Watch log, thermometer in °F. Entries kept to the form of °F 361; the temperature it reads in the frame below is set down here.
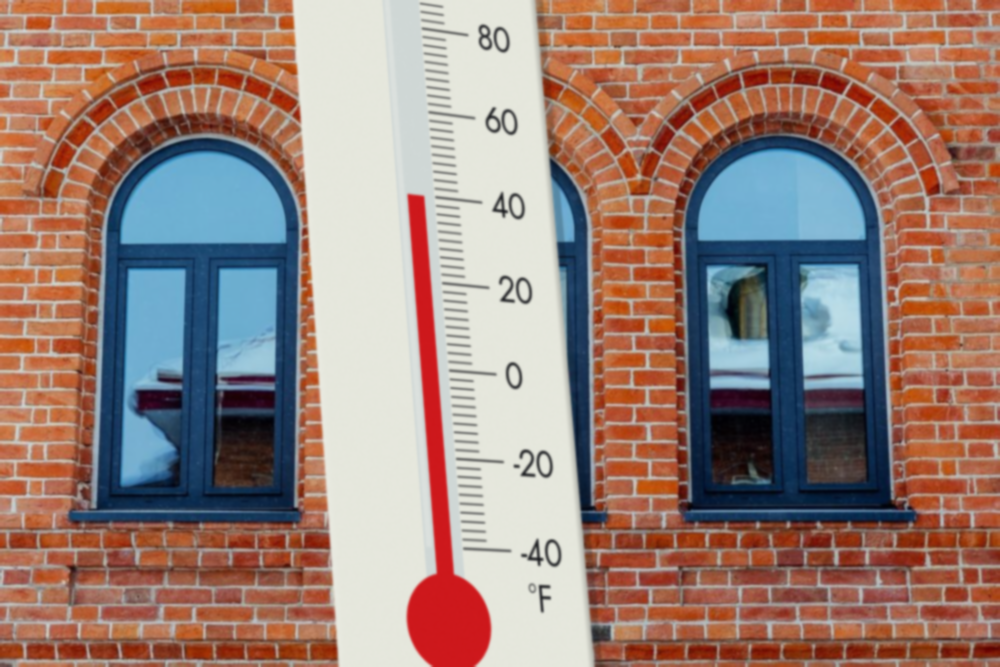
°F 40
